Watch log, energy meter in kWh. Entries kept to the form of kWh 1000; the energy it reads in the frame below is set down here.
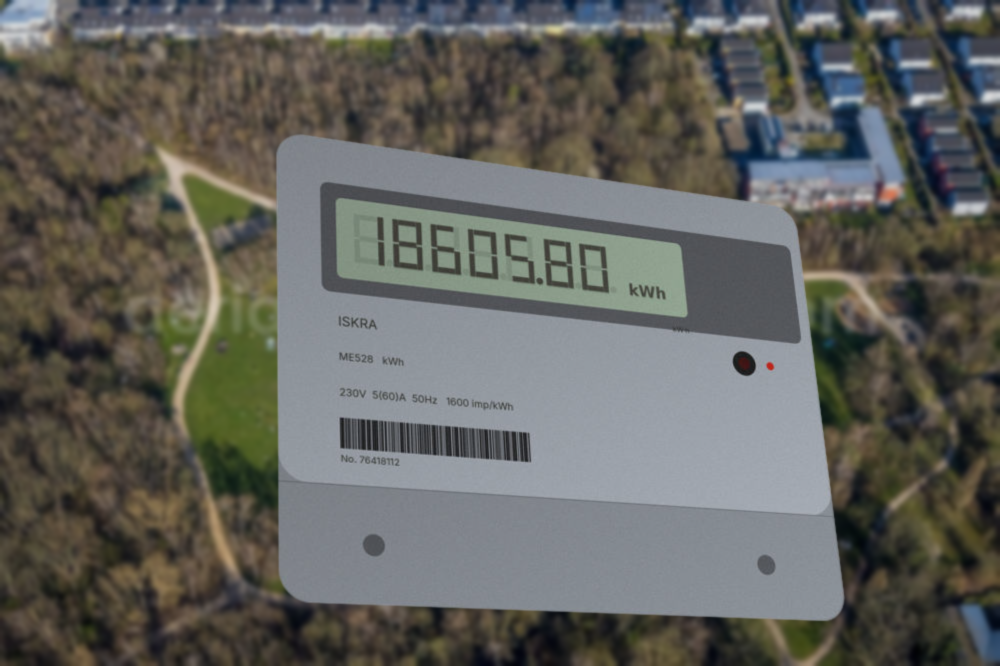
kWh 18605.80
